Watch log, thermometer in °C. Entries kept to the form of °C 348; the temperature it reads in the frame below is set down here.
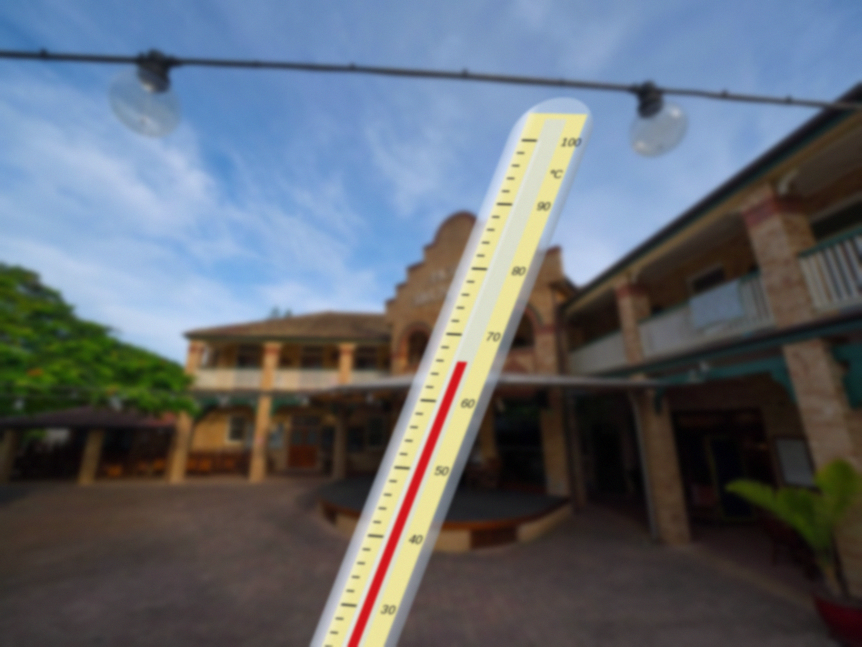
°C 66
